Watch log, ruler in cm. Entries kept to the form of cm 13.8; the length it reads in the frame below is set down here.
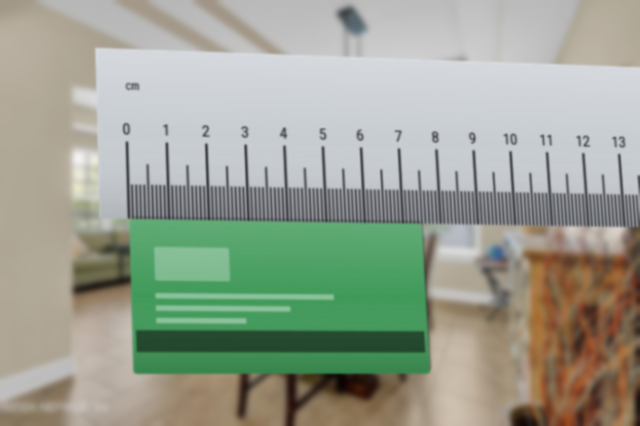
cm 7.5
